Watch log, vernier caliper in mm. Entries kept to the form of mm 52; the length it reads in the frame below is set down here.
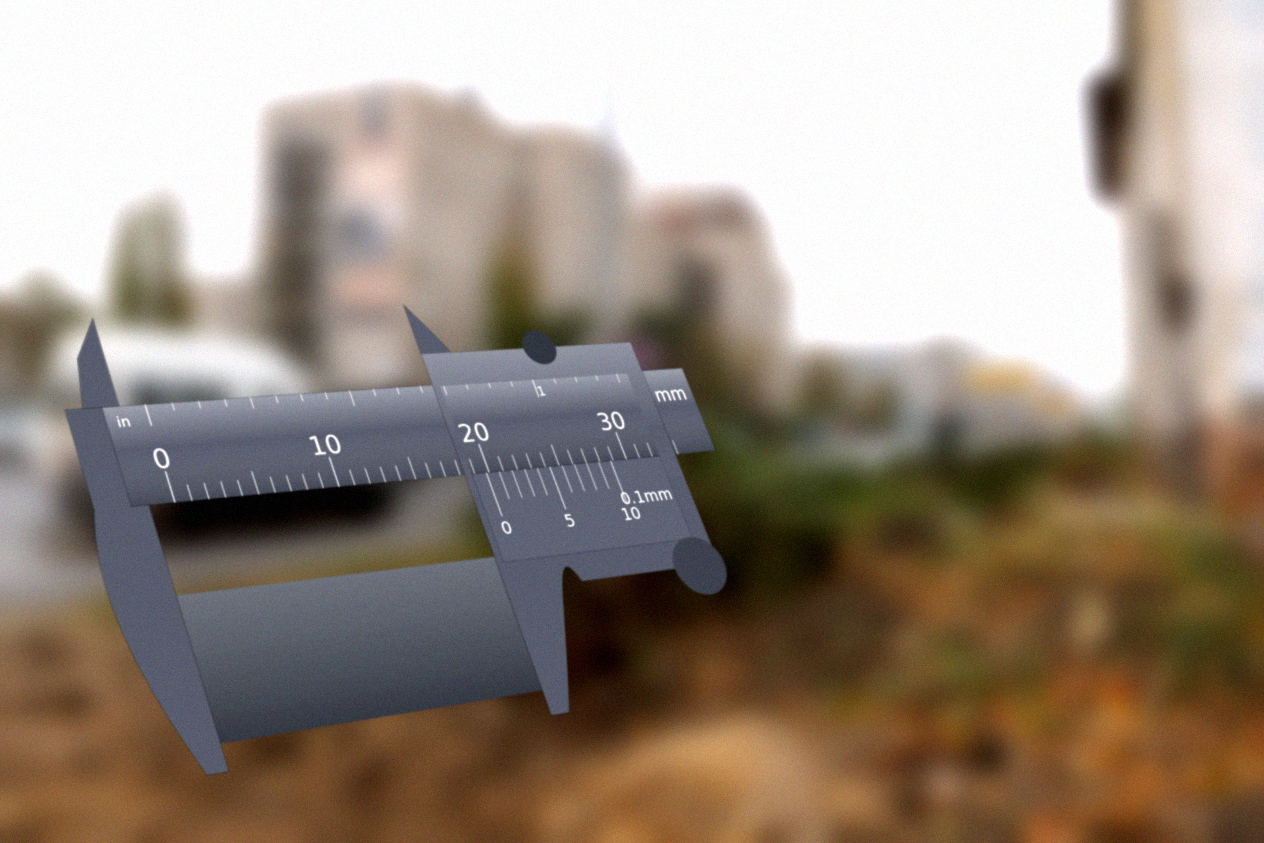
mm 19.8
